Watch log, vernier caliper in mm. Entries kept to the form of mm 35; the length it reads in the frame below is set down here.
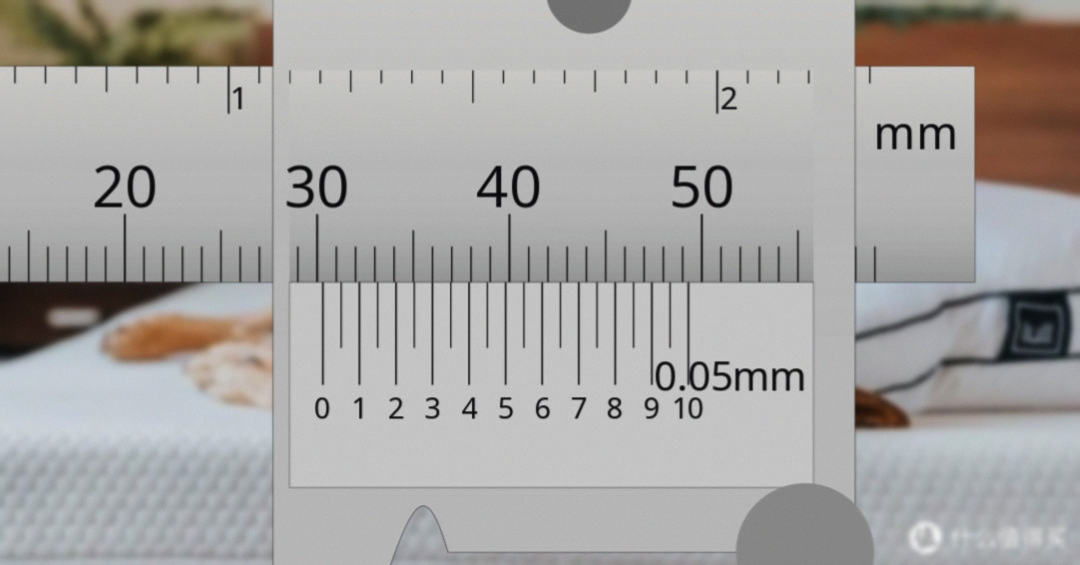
mm 30.3
